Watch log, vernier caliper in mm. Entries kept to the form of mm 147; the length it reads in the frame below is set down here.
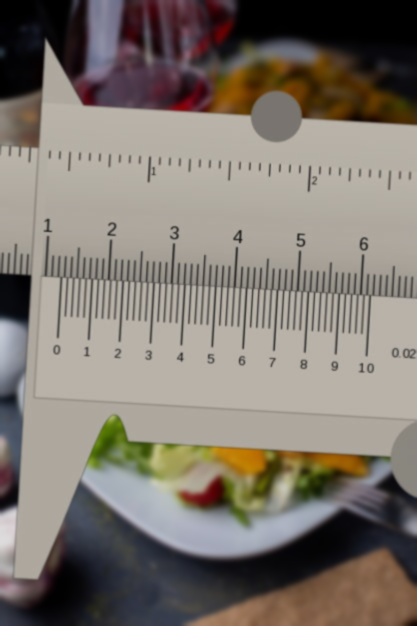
mm 12.5
